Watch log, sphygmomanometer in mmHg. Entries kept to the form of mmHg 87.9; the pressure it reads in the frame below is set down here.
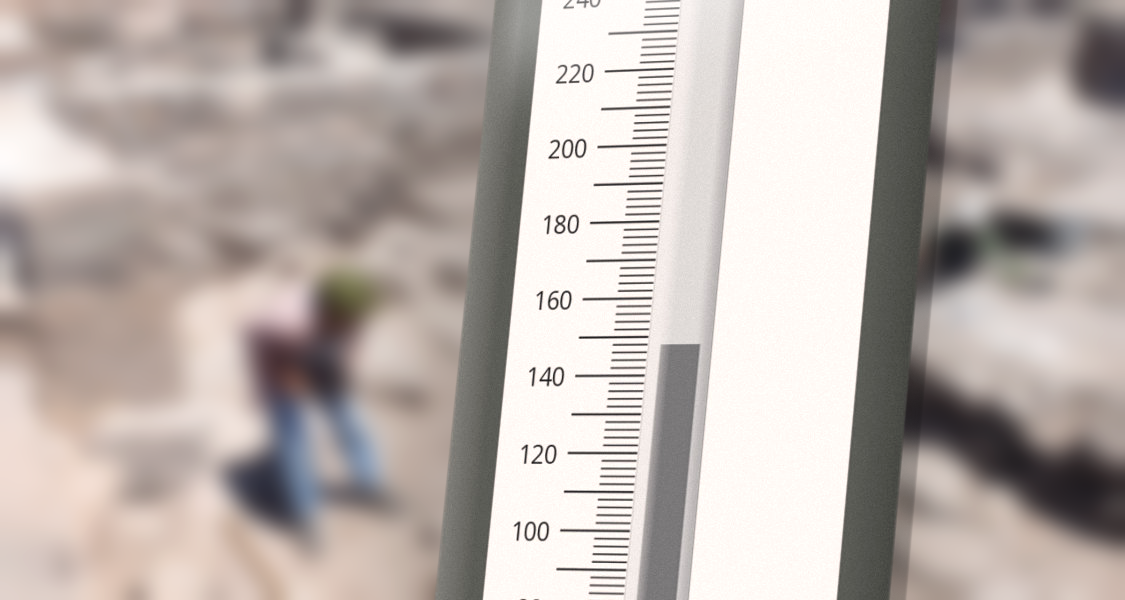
mmHg 148
